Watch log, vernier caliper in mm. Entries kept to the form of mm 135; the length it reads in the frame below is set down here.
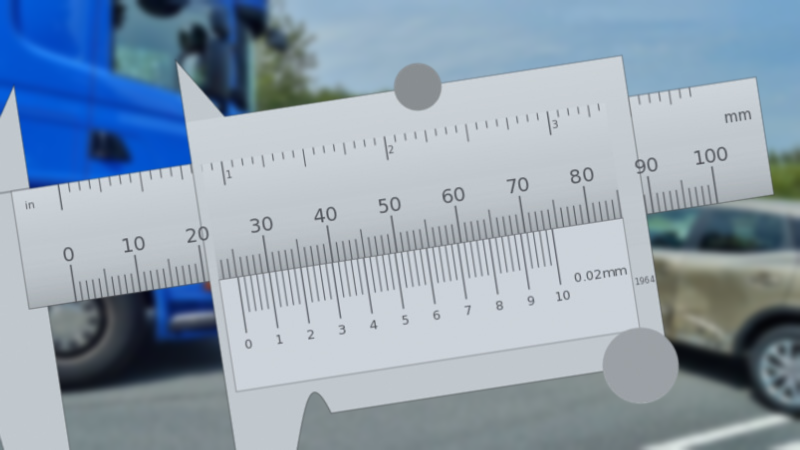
mm 25.2
